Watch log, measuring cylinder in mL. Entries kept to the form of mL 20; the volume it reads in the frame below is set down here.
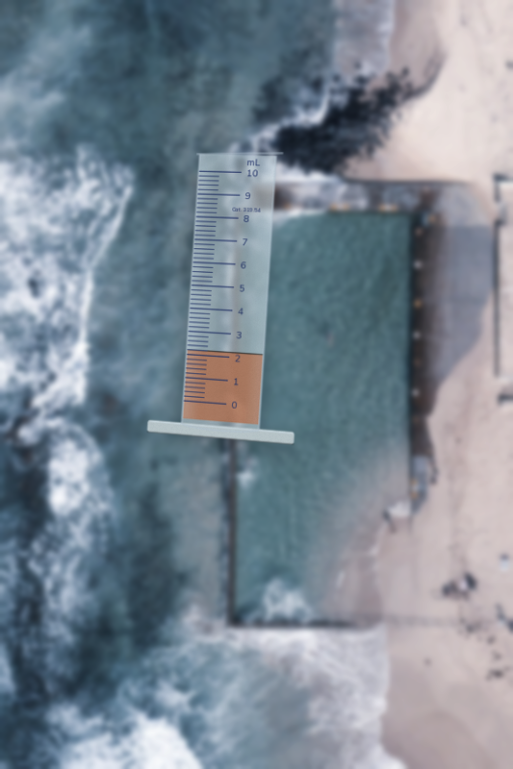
mL 2.2
